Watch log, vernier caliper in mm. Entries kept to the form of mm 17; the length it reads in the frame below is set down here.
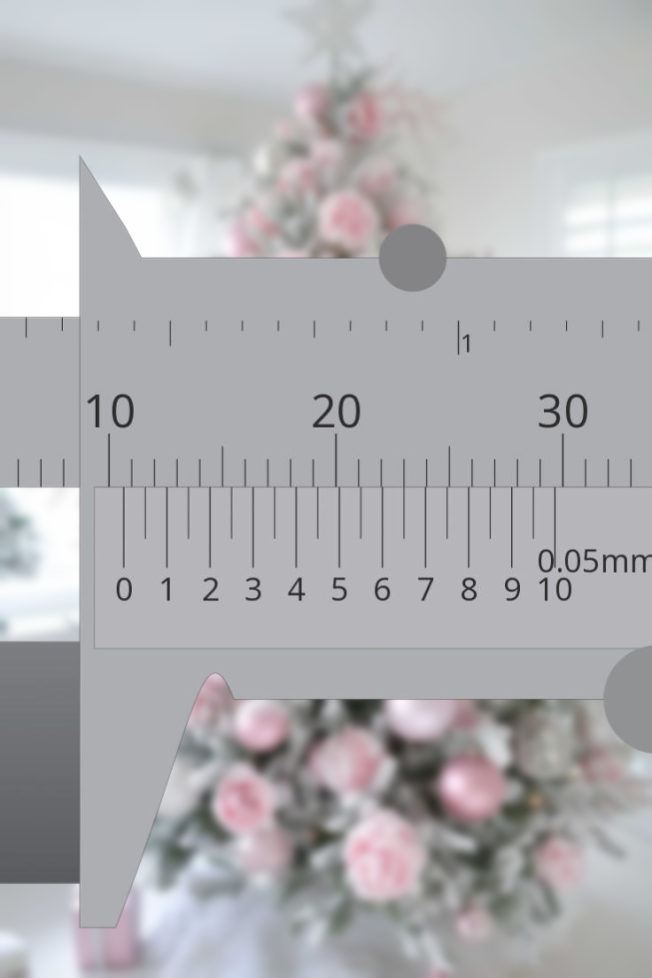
mm 10.65
